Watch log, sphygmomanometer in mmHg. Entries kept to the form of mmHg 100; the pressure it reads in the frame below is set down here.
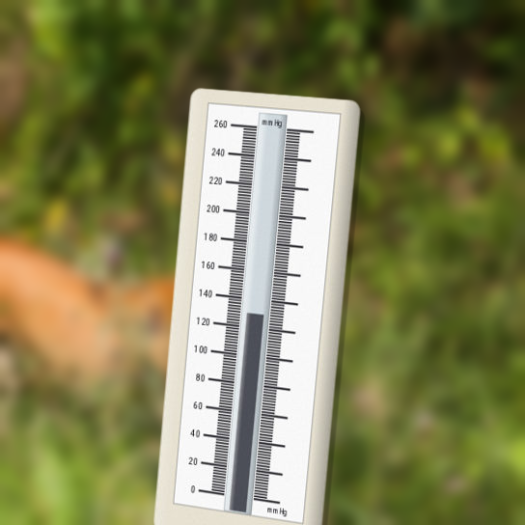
mmHg 130
